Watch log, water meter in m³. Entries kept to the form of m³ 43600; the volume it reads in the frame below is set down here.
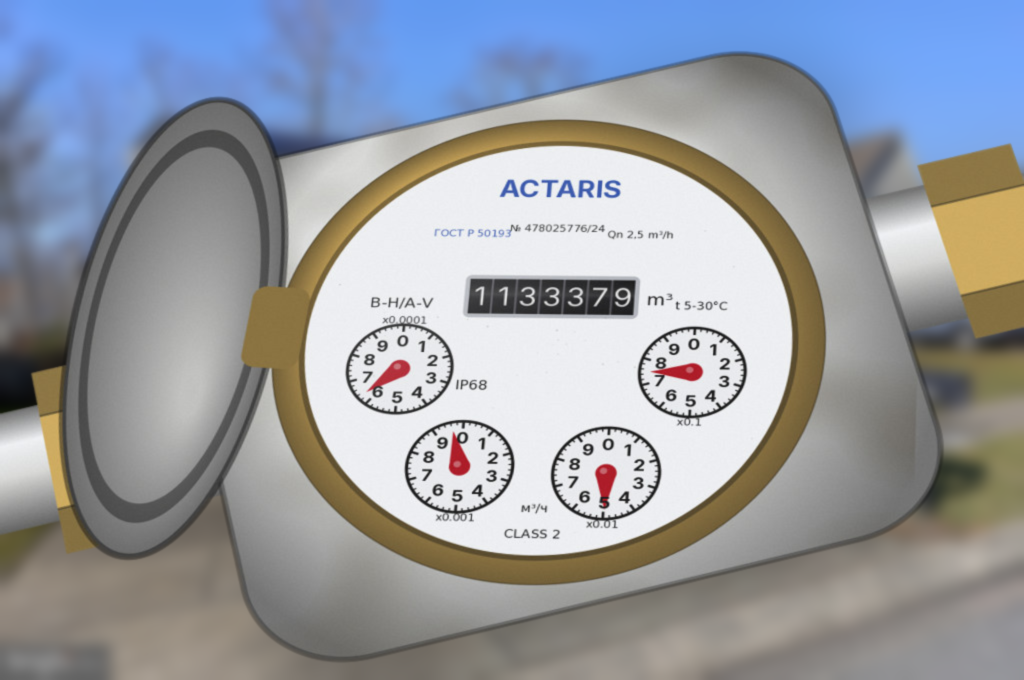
m³ 1133379.7496
